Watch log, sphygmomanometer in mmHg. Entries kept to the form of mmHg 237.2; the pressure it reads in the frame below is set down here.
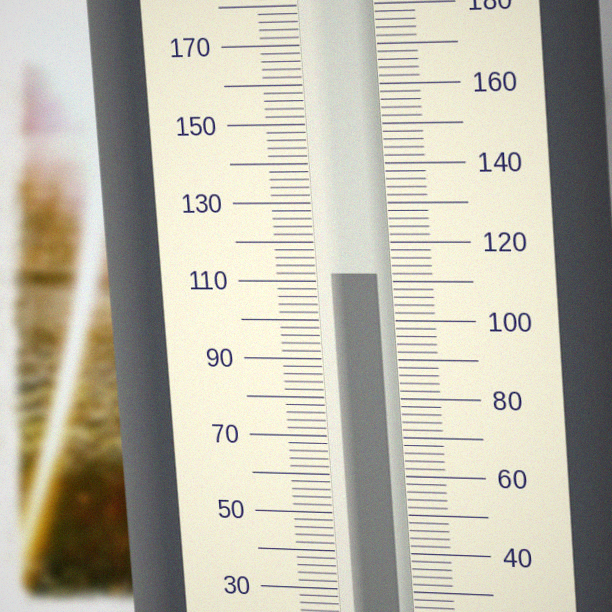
mmHg 112
